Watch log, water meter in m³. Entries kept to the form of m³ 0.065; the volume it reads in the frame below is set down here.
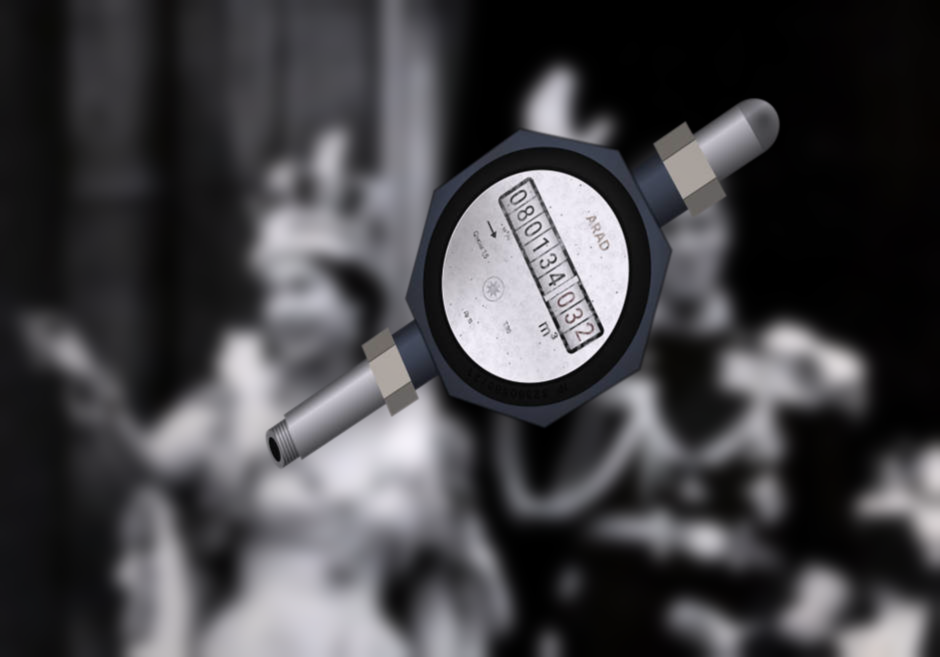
m³ 80134.032
